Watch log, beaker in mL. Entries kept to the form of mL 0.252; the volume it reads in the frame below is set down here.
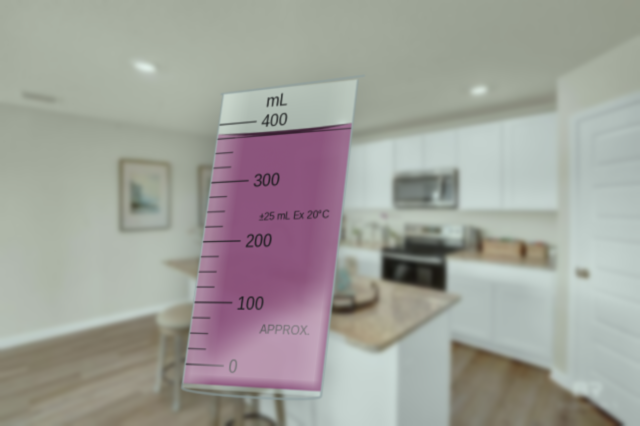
mL 375
